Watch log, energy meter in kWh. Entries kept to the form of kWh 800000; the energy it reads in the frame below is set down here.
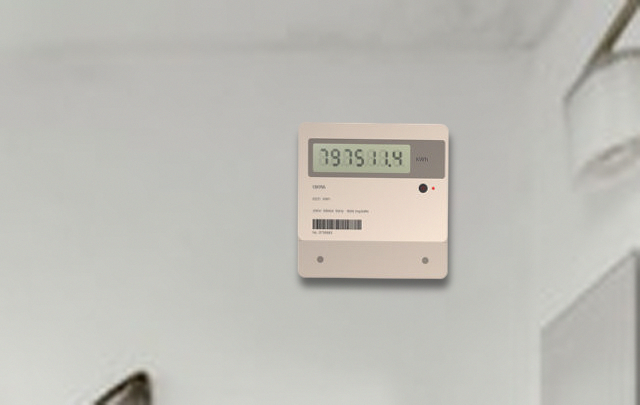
kWh 797511.4
